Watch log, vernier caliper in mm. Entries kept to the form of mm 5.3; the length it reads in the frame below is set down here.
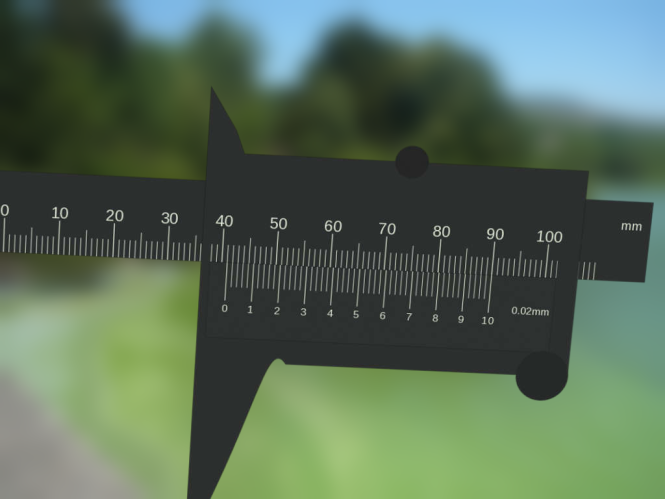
mm 41.0
